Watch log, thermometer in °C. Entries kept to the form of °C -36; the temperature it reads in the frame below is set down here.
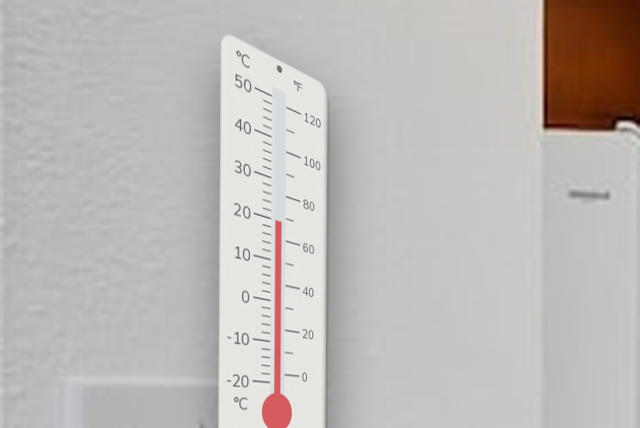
°C 20
